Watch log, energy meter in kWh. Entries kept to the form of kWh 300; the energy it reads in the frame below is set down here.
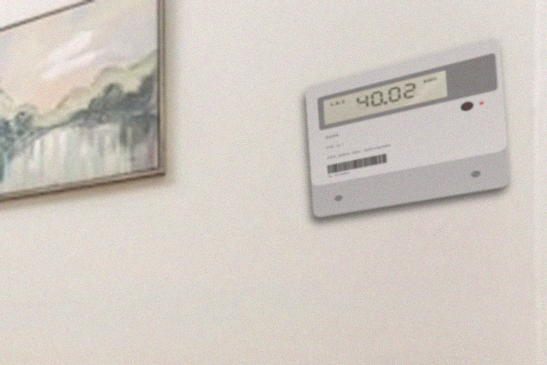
kWh 40.02
